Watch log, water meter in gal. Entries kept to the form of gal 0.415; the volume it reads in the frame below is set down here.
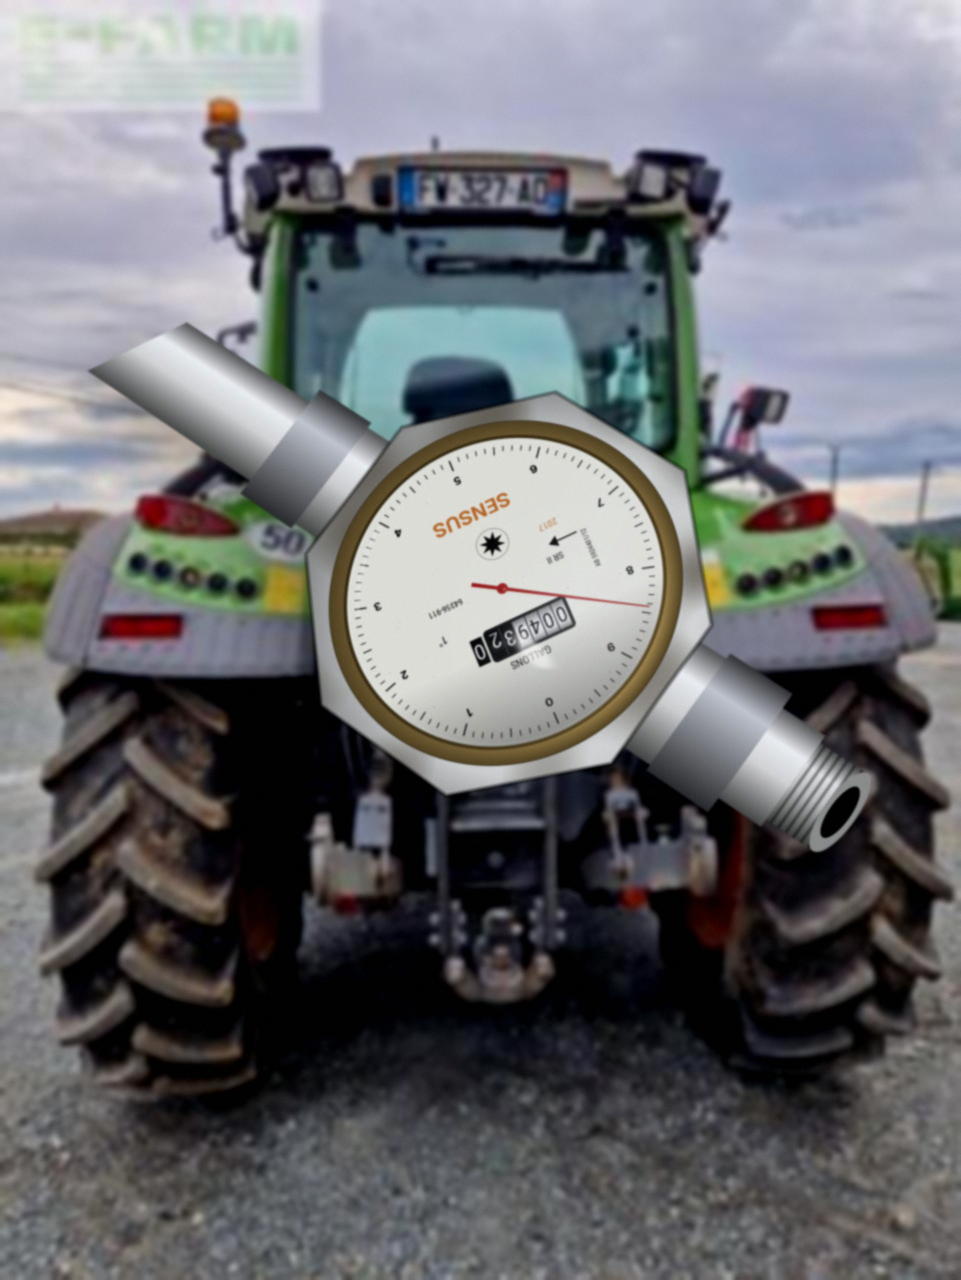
gal 49318.4
